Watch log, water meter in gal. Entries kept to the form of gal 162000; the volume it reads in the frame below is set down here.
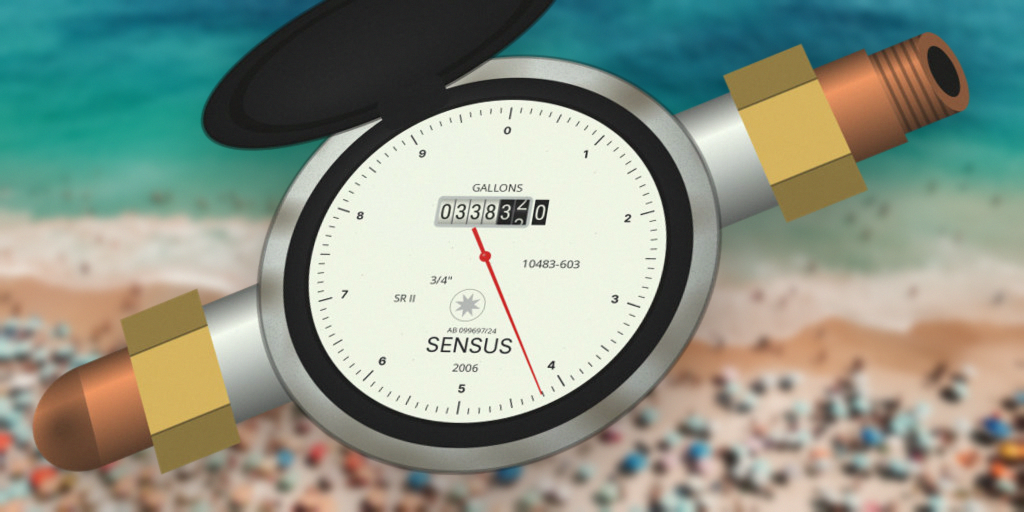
gal 338324.2
